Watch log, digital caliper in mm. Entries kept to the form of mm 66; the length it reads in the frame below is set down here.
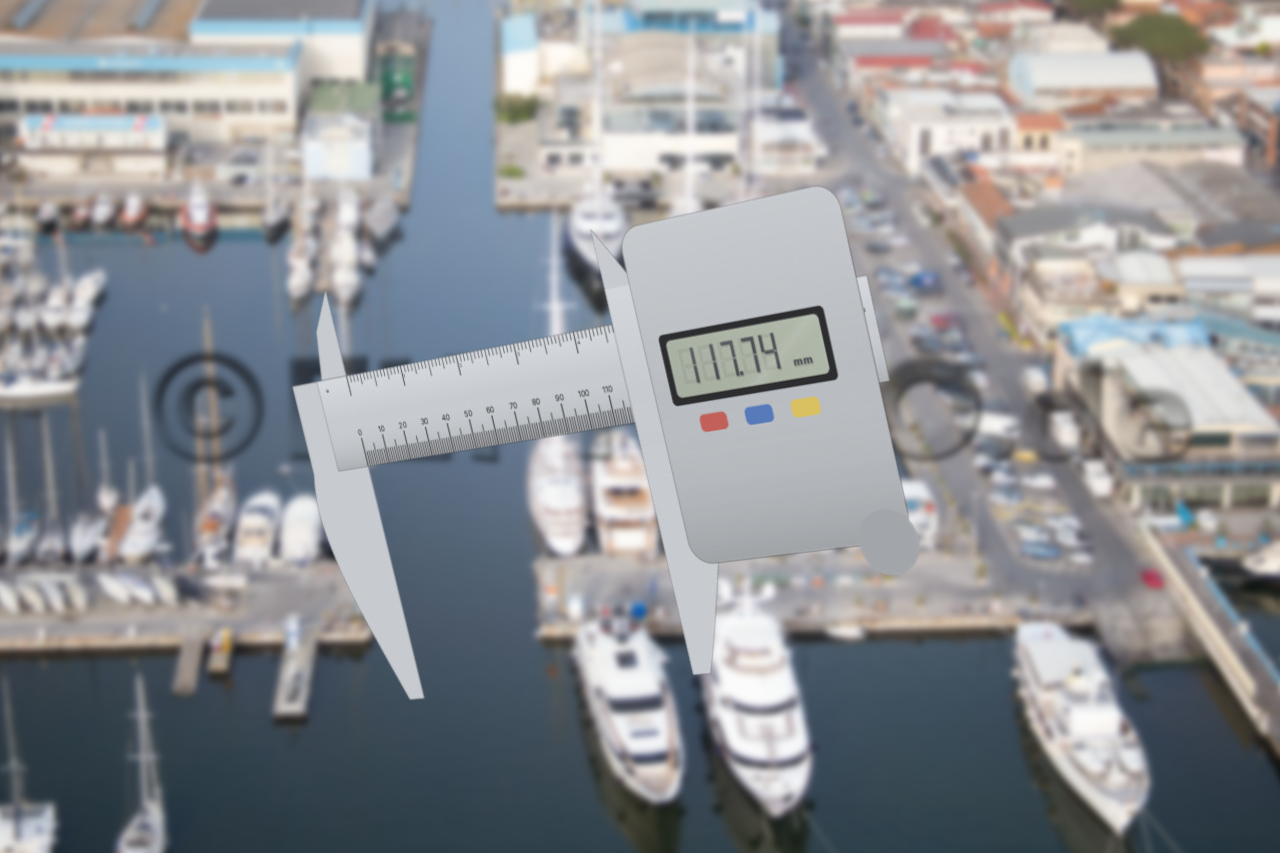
mm 117.74
